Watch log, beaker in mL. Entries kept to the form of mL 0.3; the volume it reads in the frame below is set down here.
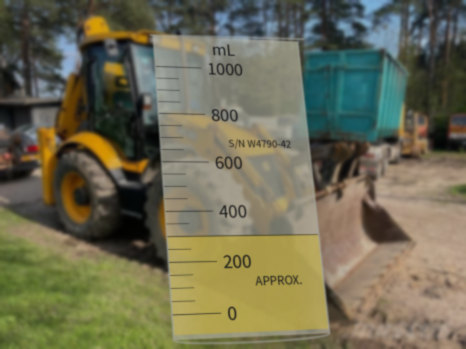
mL 300
